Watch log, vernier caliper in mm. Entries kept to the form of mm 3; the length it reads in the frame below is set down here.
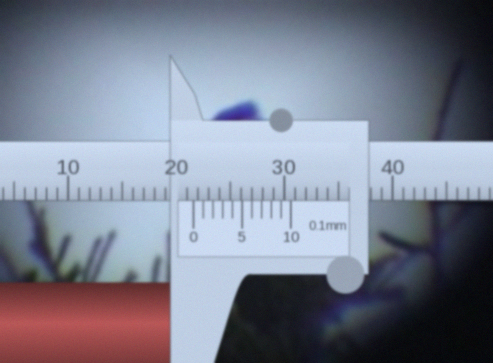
mm 21.6
